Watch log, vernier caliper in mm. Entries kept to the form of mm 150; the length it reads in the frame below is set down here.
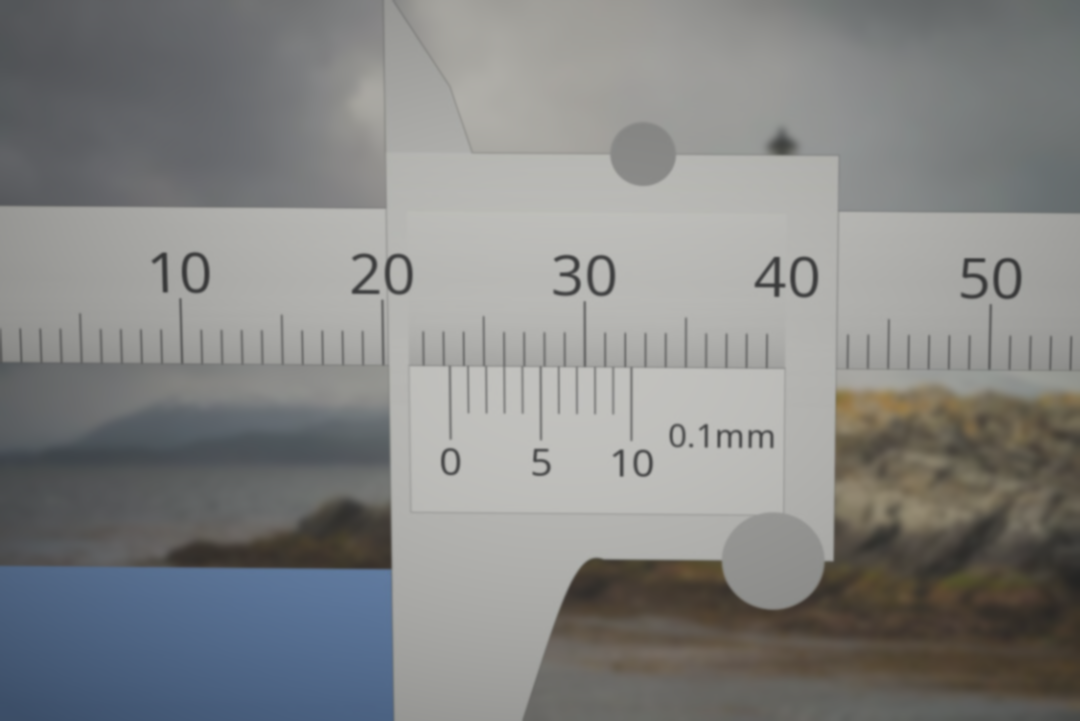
mm 23.3
